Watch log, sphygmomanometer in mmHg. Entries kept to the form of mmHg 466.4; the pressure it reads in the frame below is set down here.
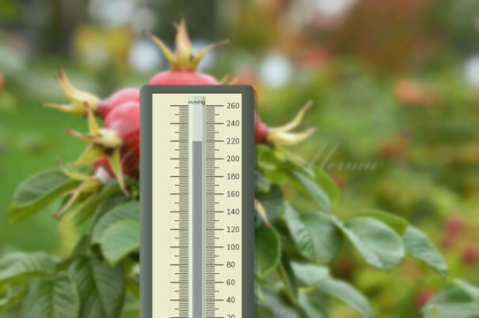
mmHg 220
